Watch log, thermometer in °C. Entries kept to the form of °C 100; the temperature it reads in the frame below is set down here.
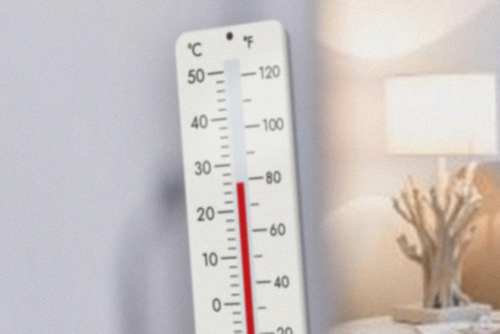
°C 26
